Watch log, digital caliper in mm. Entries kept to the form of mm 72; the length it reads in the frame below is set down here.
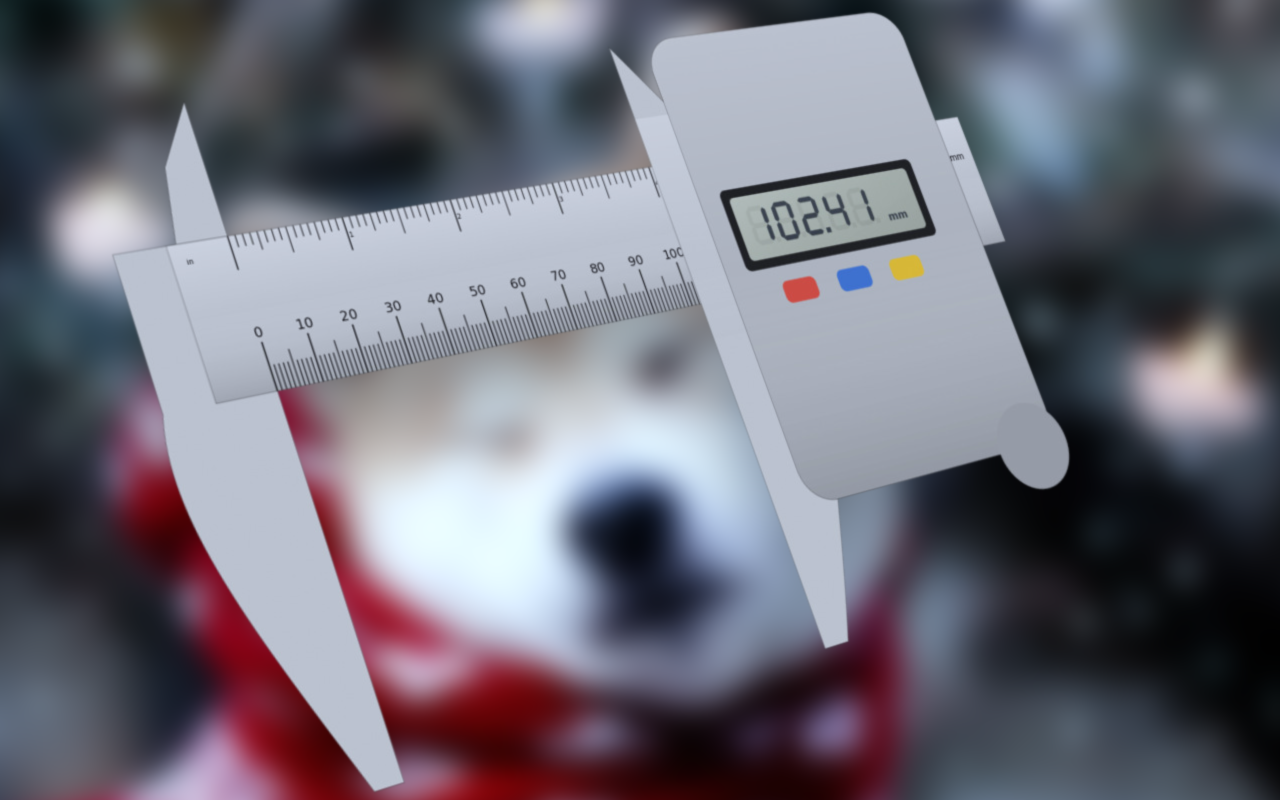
mm 102.41
